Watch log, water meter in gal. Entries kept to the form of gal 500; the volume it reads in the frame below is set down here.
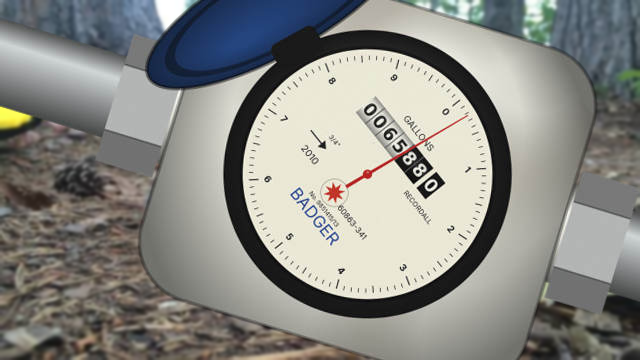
gal 65880.2
